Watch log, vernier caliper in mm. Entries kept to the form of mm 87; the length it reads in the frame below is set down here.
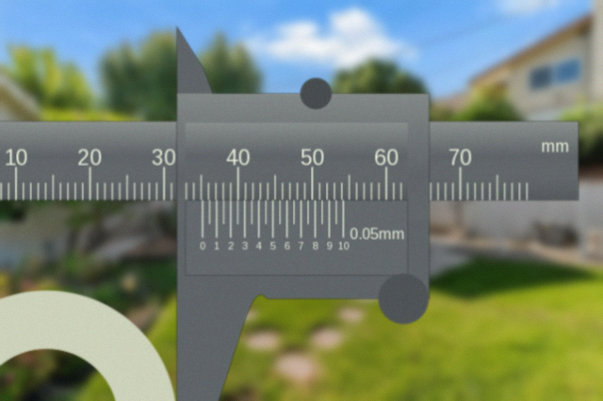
mm 35.2
